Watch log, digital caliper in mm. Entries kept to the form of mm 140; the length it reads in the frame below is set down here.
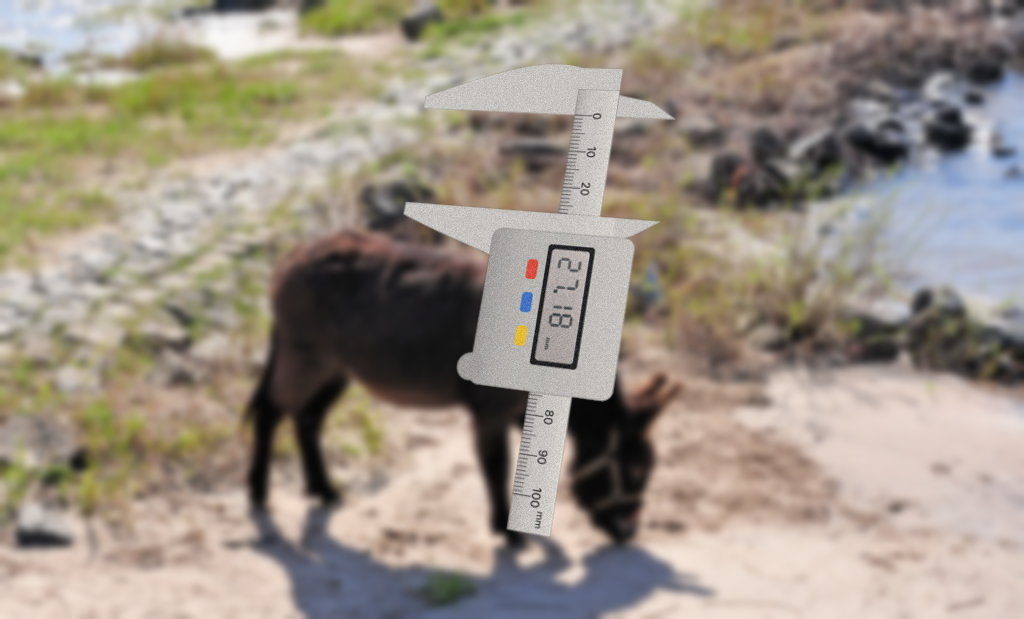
mm 27.18
